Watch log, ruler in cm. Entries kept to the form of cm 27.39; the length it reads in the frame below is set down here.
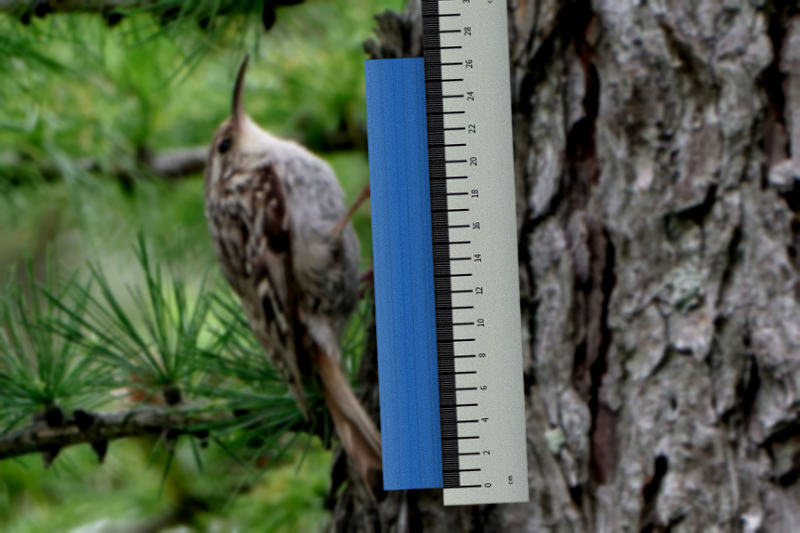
cm 26.5
